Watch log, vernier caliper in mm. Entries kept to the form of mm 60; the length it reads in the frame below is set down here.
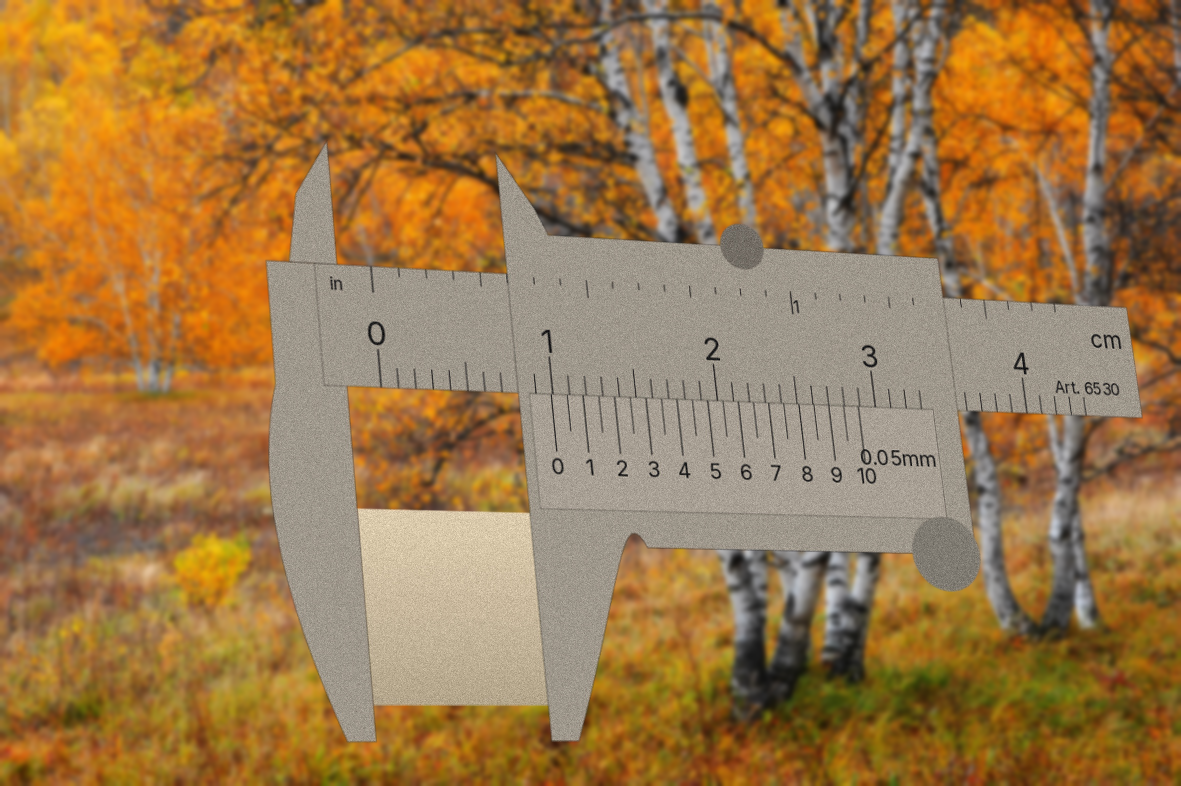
mm 9.9
